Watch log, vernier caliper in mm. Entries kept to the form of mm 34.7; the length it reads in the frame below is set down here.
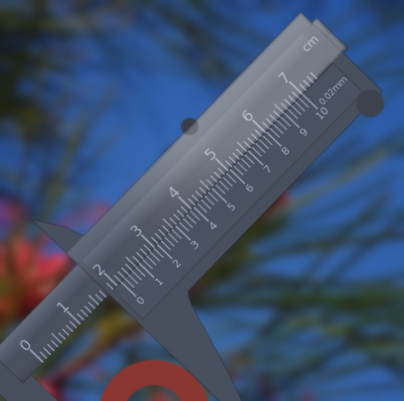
mm 21.0
